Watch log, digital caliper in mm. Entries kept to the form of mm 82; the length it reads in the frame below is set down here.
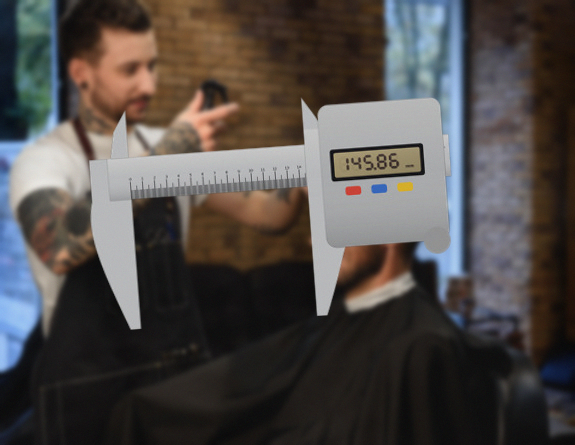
mm 145.86
